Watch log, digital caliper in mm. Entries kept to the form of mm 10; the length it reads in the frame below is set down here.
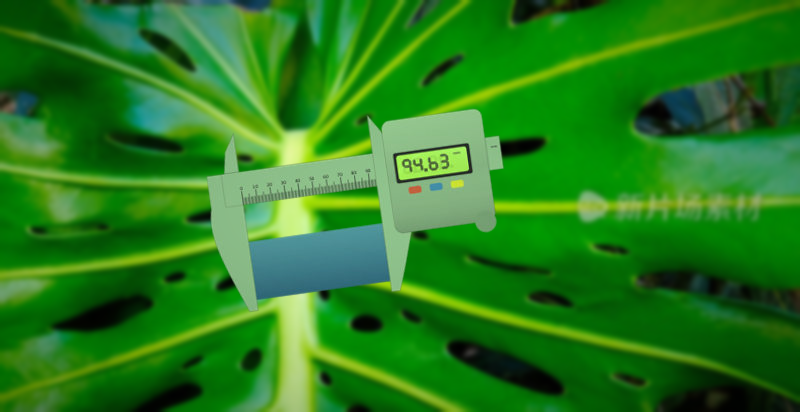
mm 94.63
